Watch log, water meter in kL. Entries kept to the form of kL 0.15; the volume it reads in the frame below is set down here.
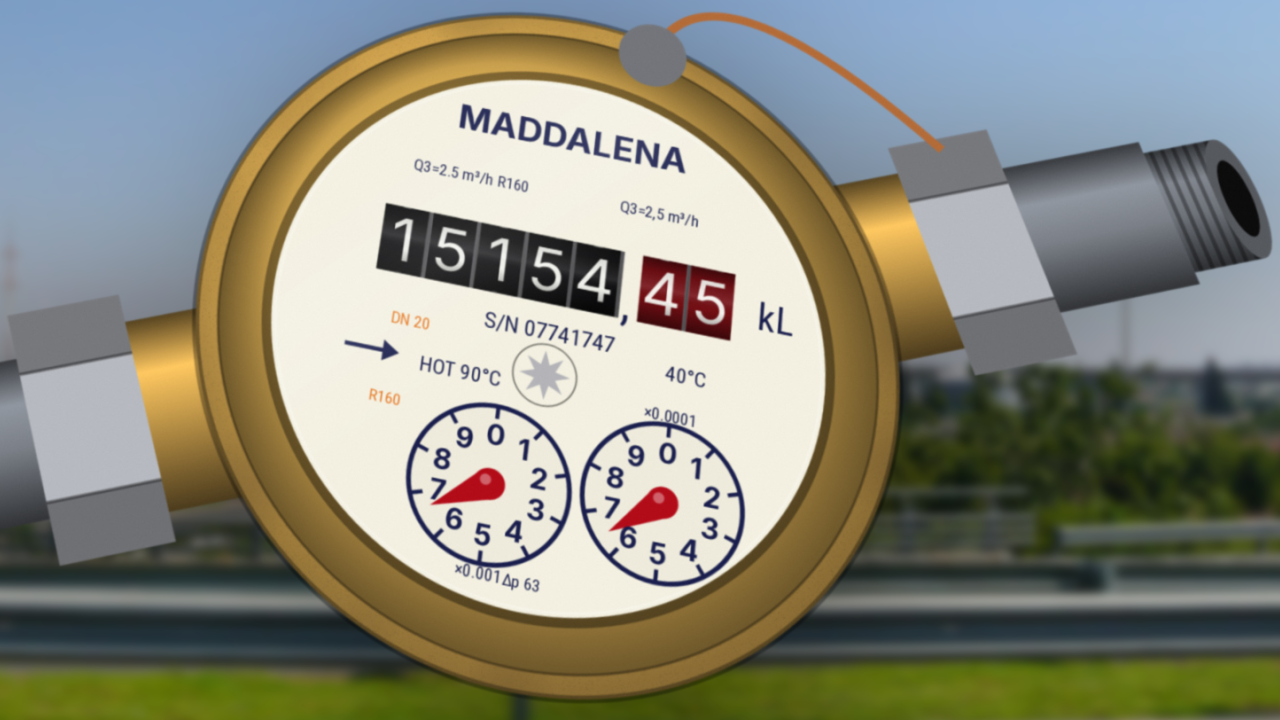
kL 15154.4566
